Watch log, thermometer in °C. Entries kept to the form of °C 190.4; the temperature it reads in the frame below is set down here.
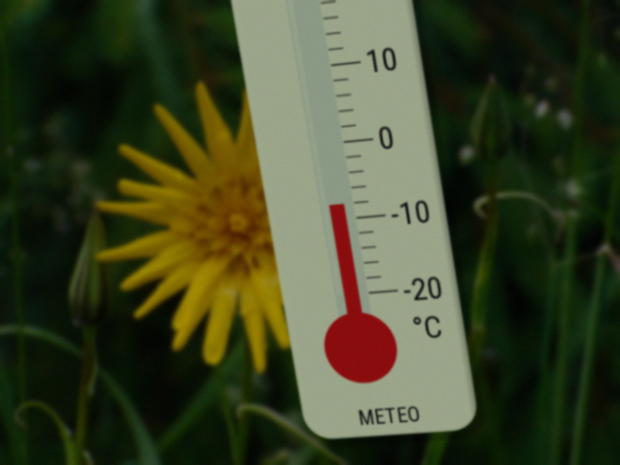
°C -8
